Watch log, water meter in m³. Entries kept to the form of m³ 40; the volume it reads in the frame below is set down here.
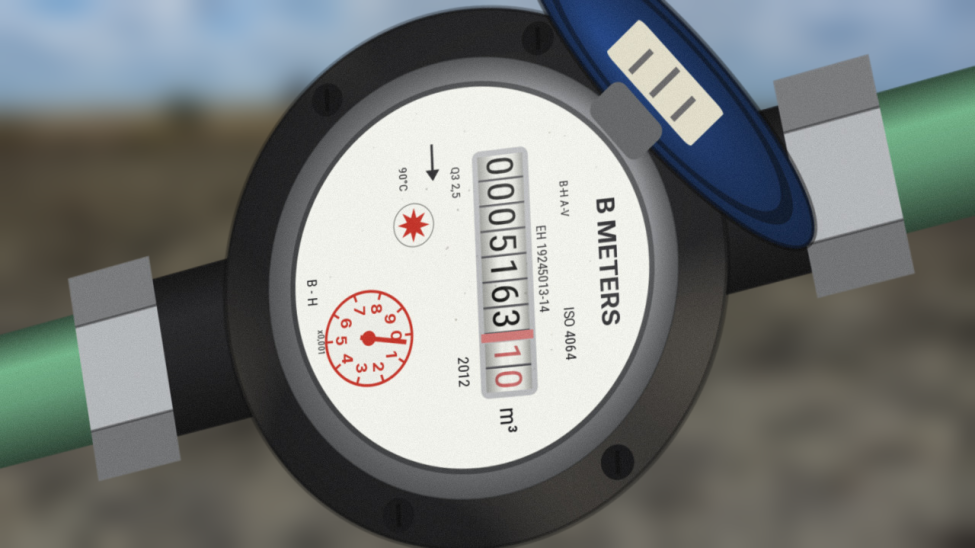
m³ 5163.100
